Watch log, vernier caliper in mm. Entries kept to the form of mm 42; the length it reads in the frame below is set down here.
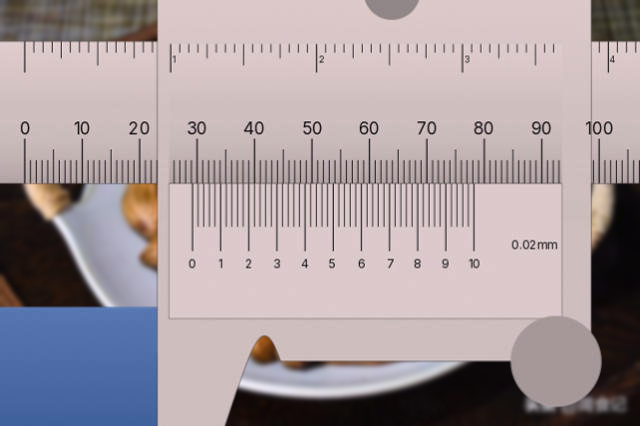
mm 29.2
